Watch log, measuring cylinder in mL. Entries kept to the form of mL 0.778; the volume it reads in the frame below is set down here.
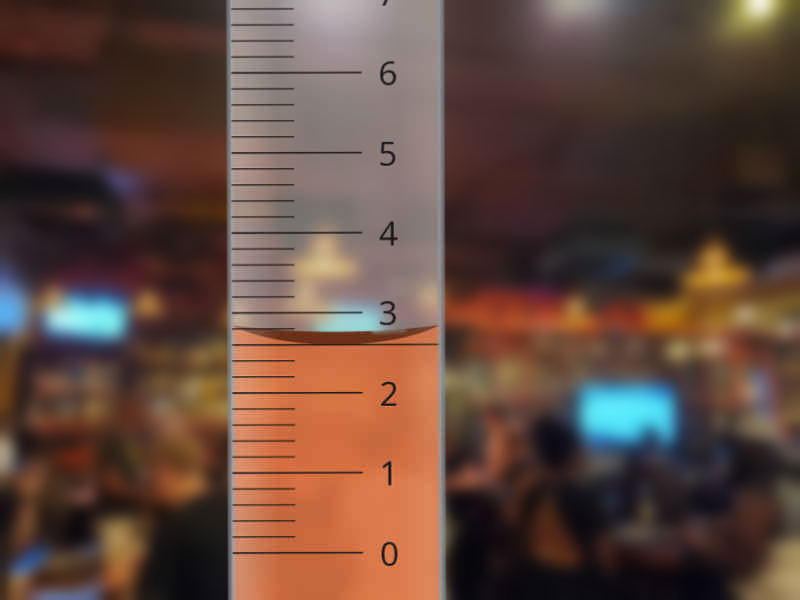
mL 2.6
